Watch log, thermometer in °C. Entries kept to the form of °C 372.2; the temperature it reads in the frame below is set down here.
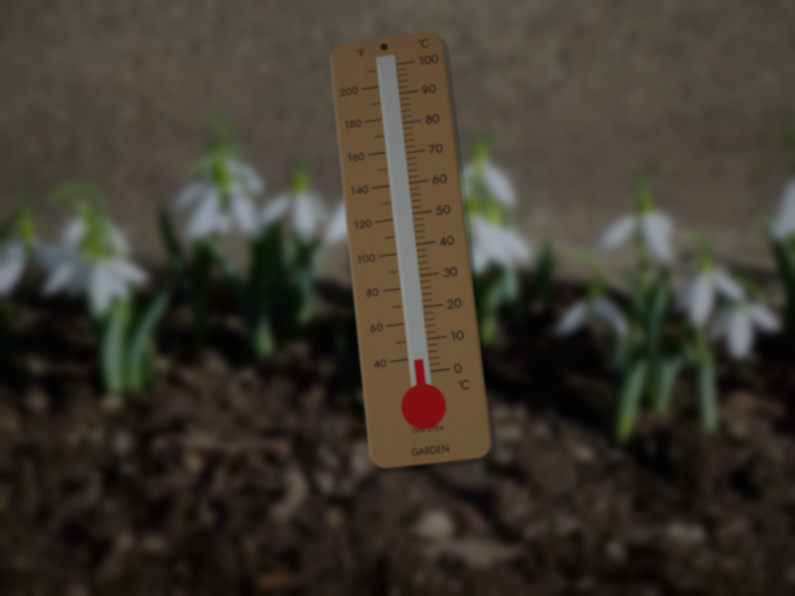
°C 4
